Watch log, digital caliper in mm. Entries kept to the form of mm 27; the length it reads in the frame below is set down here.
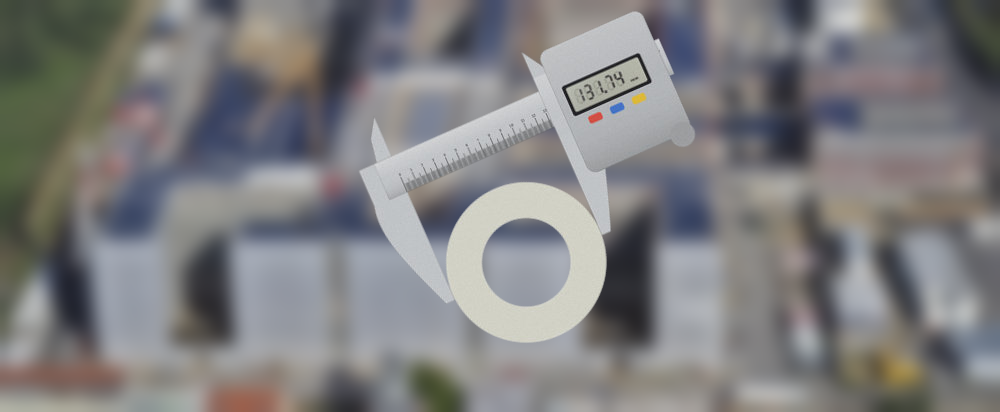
mm 131.74
